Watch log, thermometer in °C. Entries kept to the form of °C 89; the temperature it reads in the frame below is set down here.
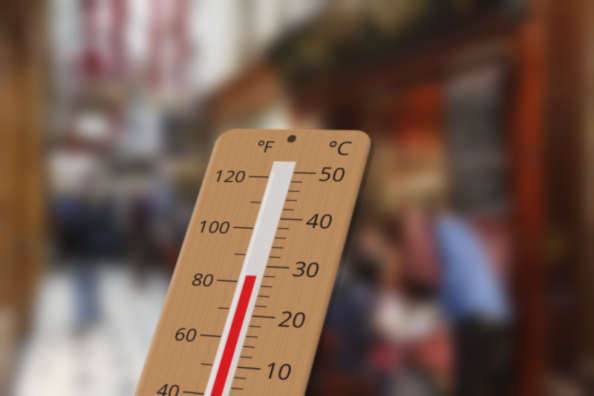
°C 28
